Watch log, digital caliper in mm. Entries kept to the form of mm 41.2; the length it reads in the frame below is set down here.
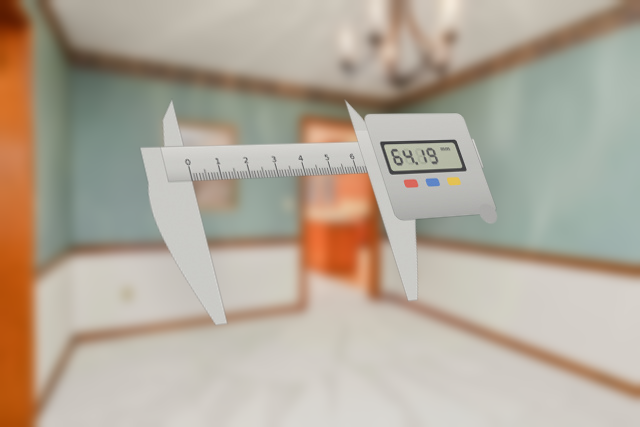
mm 64.19
